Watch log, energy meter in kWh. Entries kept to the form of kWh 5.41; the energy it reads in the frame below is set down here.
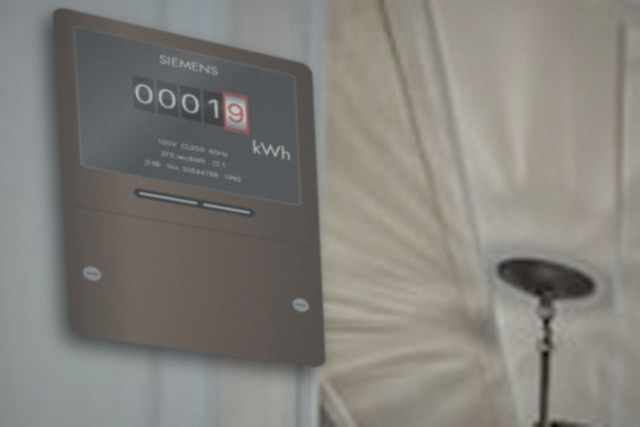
kWh 1.9
